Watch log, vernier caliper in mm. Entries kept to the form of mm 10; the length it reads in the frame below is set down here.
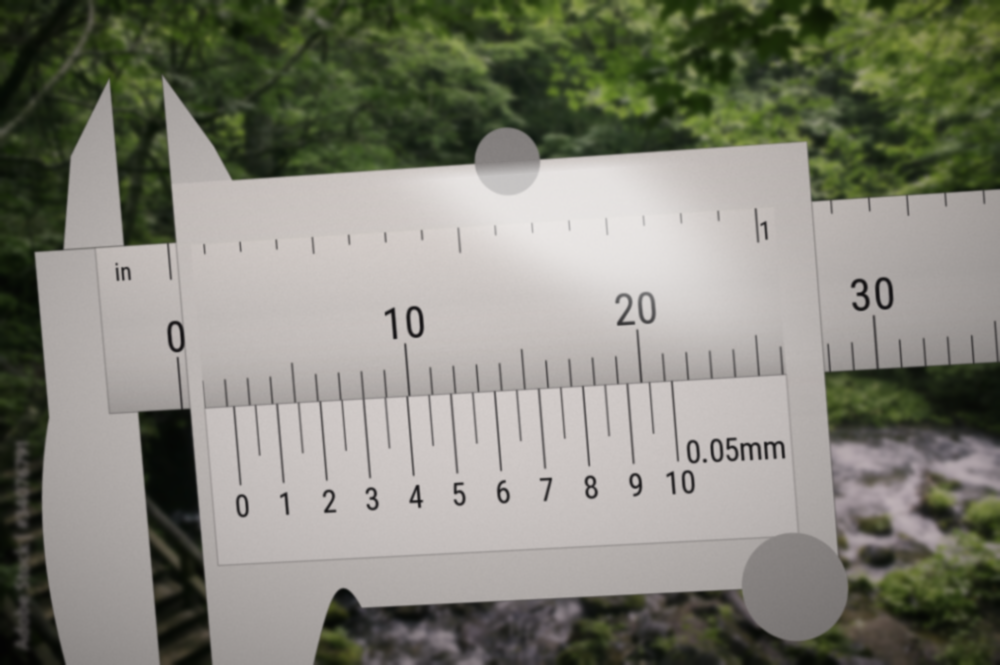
mm 2.3
